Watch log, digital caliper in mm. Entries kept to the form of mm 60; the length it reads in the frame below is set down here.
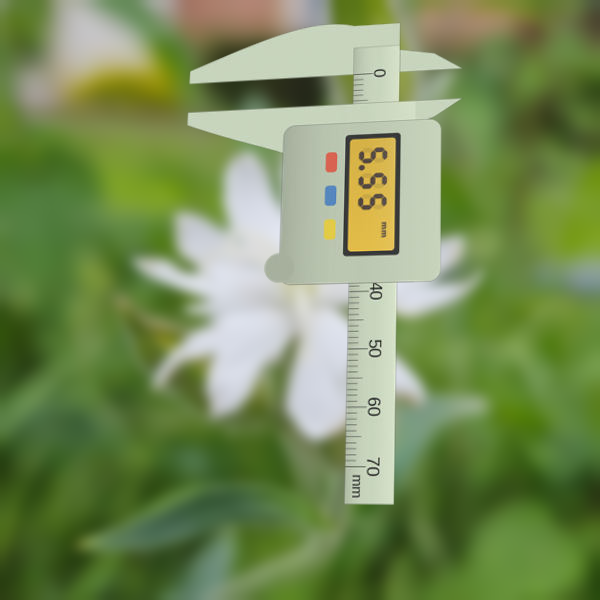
mm 5.55
